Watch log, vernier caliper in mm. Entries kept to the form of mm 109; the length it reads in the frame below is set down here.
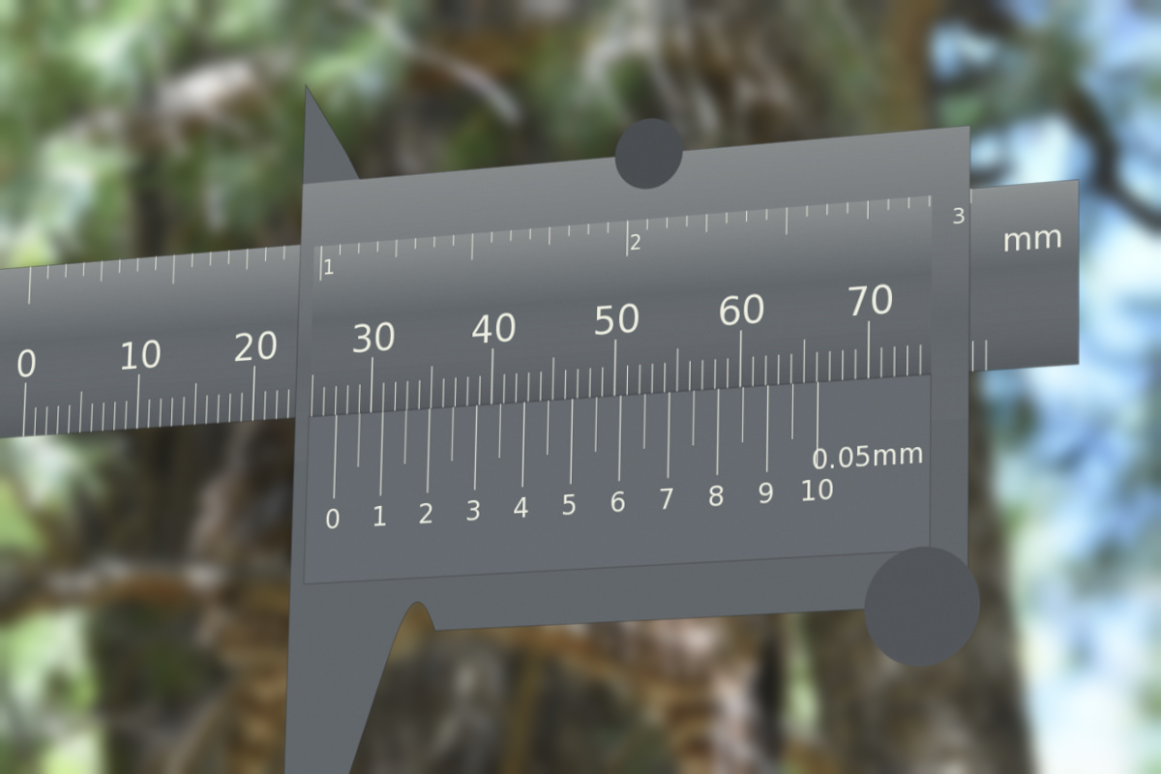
mm 27.1
